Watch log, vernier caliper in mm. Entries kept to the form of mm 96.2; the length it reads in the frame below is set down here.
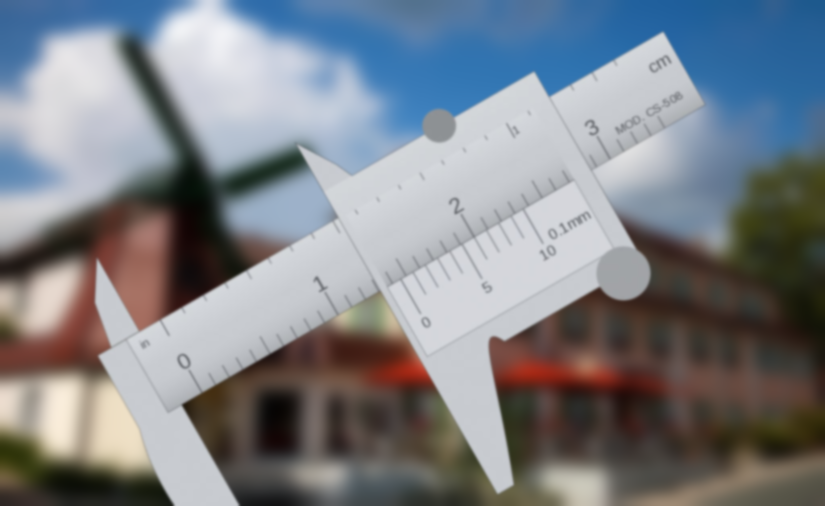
mm 14.6
